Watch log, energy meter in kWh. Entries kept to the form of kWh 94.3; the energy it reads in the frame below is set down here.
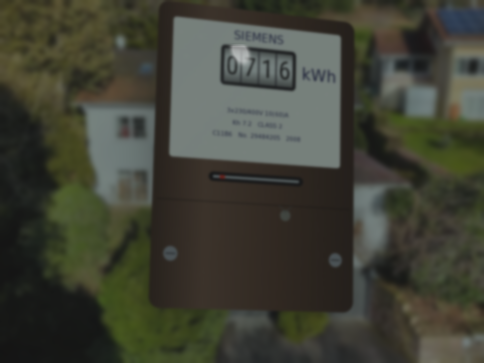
kWh 716
